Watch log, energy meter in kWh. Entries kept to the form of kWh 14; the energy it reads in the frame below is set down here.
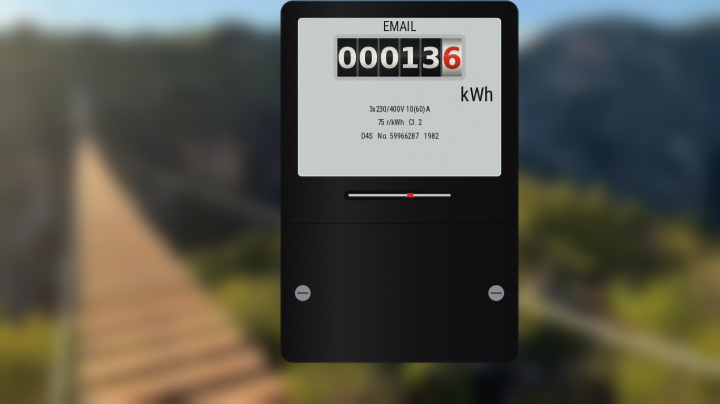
kWh 13.6
